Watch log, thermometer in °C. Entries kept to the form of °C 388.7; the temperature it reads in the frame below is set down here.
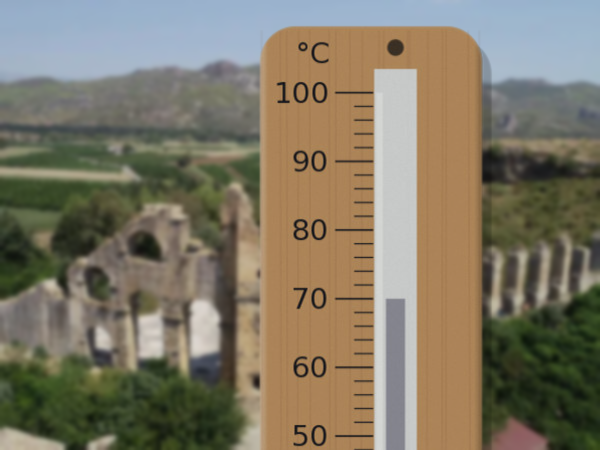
°C 70
